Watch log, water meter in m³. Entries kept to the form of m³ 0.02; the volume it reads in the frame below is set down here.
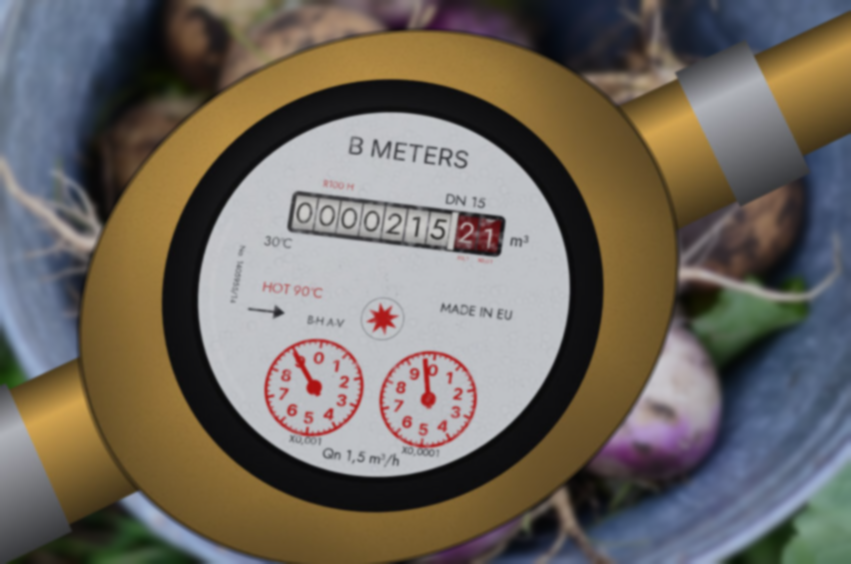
m³ 215.2089
